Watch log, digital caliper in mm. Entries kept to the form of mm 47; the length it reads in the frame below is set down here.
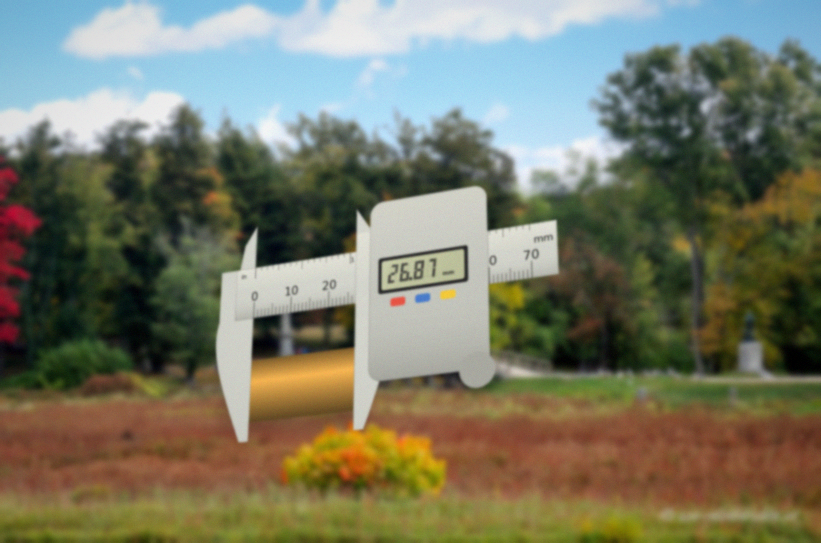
mm 26.87
